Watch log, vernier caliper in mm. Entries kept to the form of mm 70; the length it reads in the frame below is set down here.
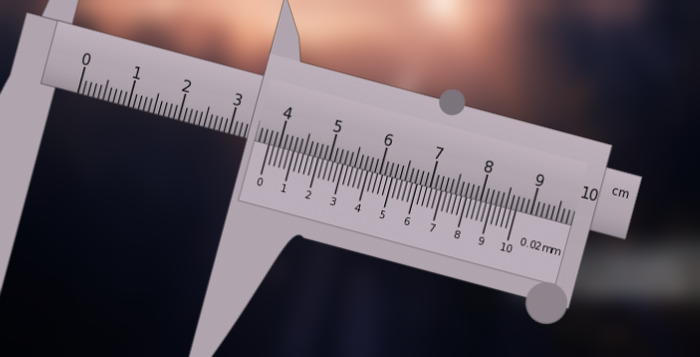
mm 38.0
